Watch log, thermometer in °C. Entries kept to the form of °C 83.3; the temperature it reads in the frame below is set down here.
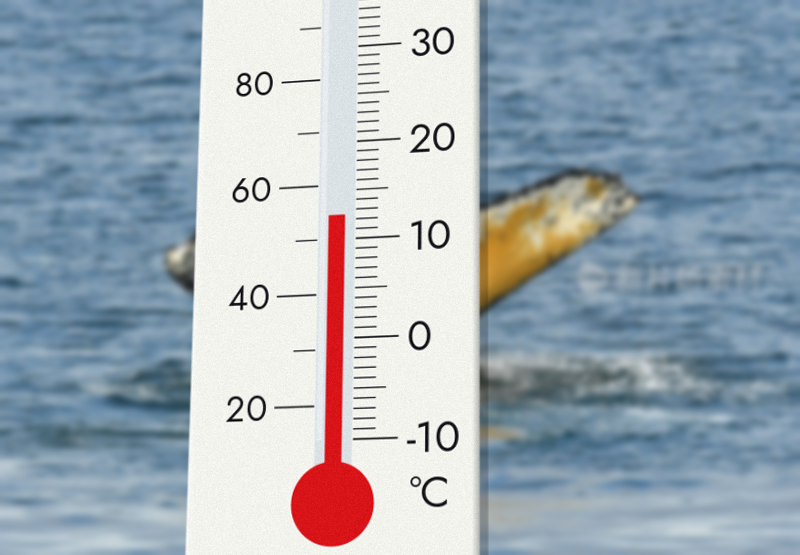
°C 12.5
